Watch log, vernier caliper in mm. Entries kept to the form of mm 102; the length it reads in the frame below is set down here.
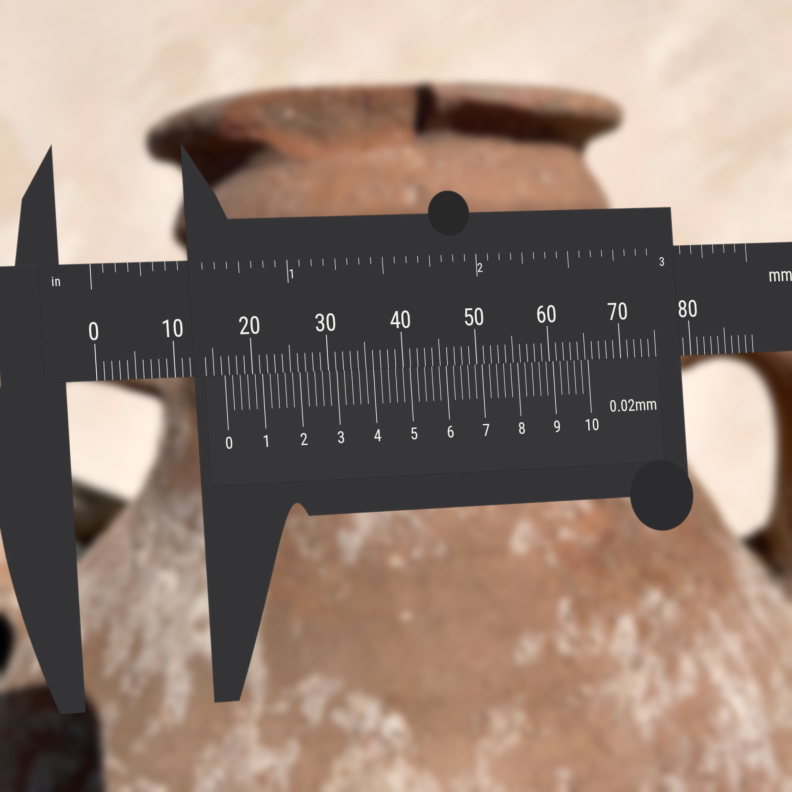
mm 16.4
